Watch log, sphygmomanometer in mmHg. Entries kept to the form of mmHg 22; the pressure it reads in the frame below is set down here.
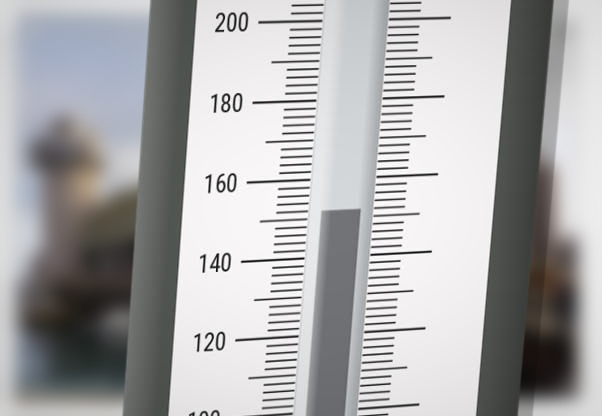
mmHg 152
